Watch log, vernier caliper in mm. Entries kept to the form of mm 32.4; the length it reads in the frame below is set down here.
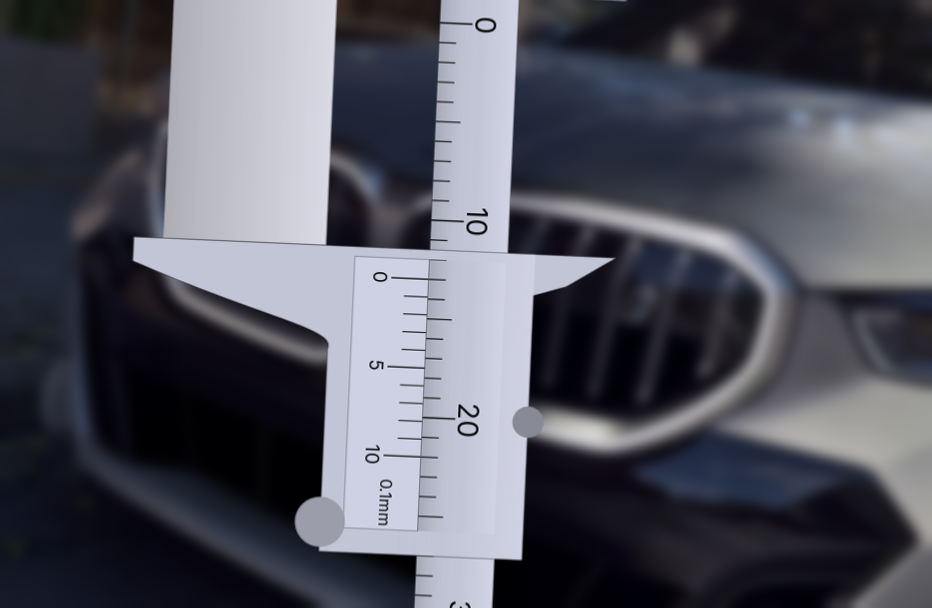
mm 13.0
